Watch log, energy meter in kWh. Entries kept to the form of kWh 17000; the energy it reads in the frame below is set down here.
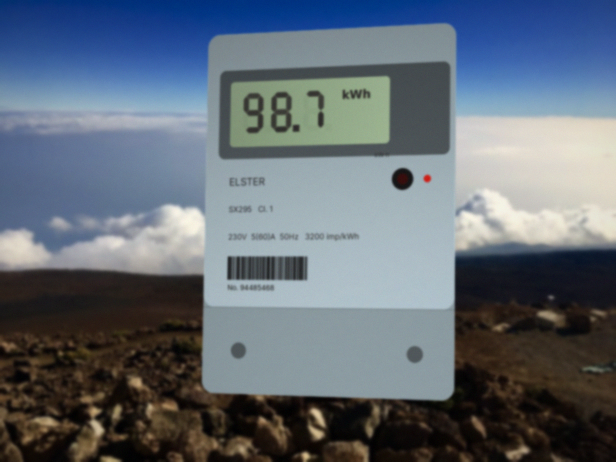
kWh 98.7
